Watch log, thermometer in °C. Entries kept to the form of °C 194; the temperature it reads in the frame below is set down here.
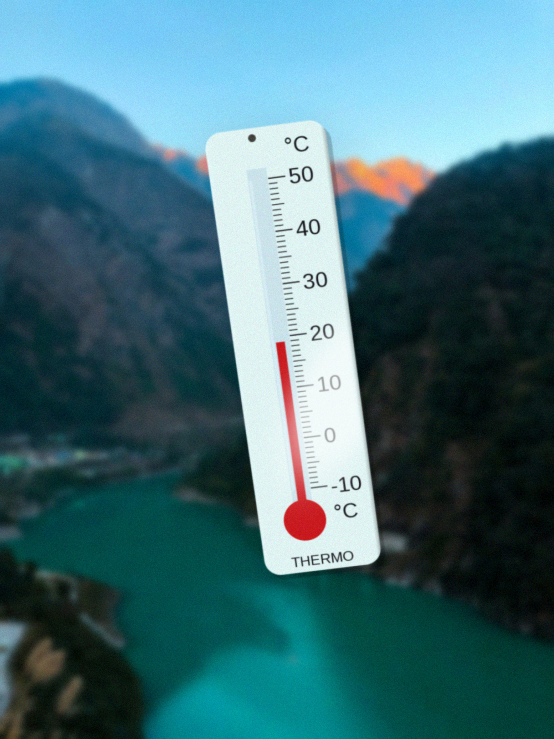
°C 19
